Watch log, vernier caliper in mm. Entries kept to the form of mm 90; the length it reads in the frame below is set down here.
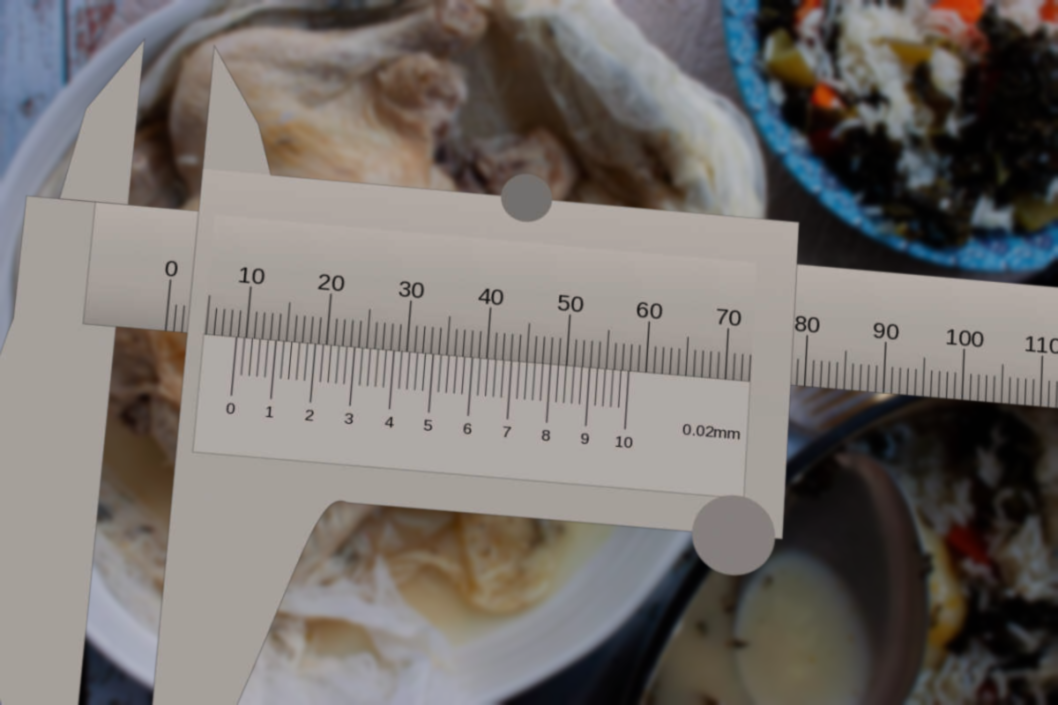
mm 8.8
